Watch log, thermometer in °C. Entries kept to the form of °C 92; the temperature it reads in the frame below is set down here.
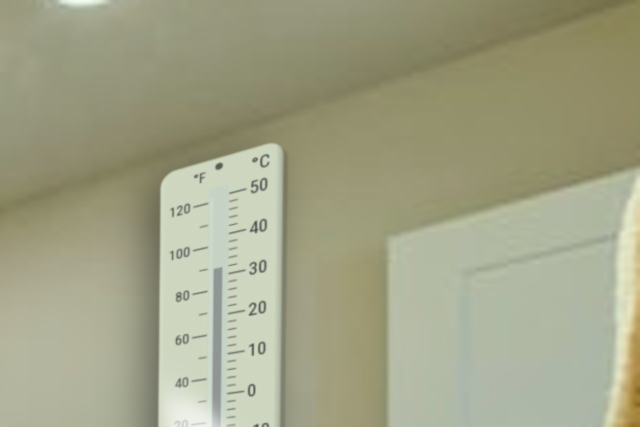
°C 32
